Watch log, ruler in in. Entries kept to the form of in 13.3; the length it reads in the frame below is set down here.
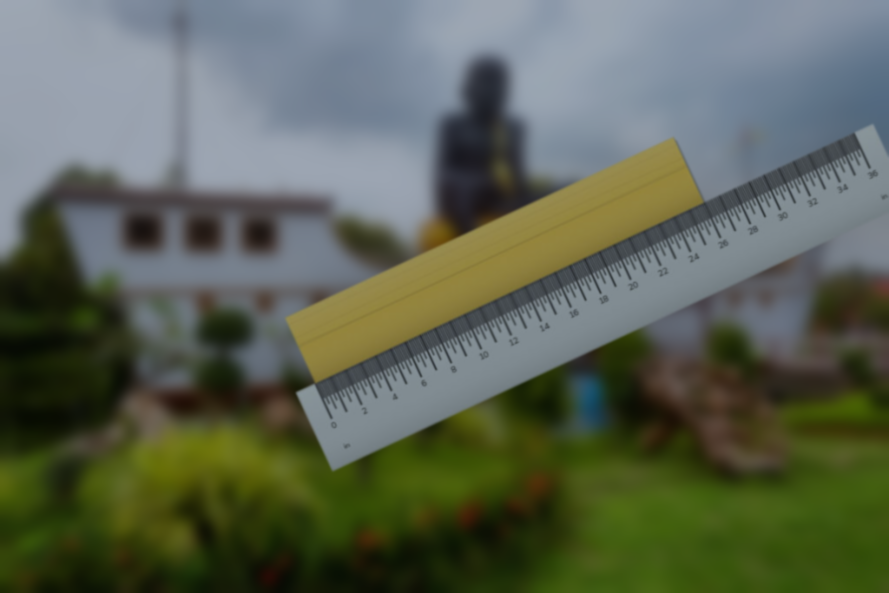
in 26
